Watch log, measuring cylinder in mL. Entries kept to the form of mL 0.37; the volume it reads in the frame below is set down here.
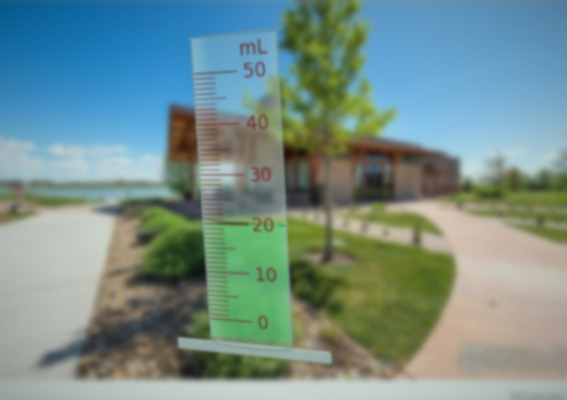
mL 20
